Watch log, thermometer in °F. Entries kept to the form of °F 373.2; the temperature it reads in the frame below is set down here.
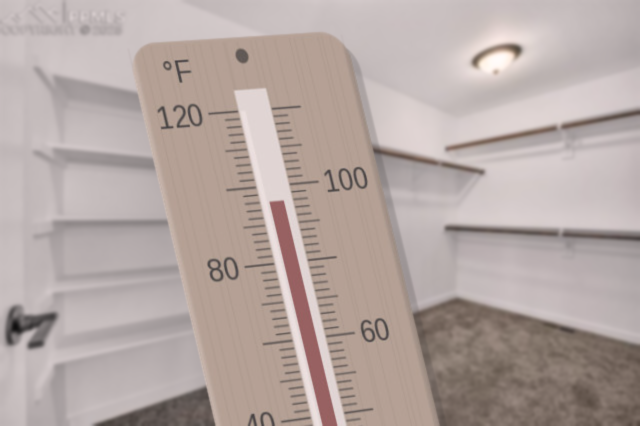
°F 96
